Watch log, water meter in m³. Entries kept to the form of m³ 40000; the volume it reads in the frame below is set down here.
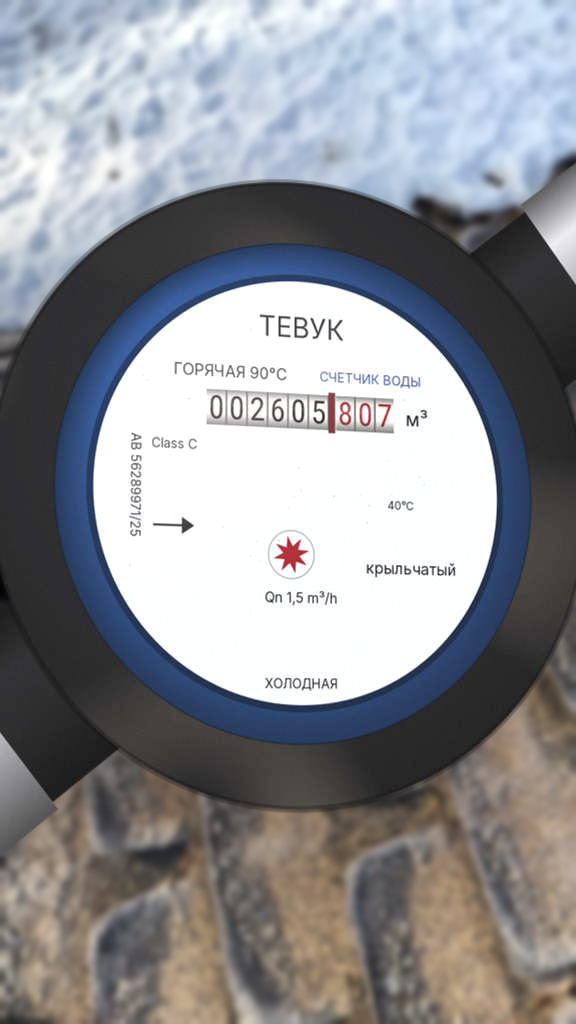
m³ 2605.807
